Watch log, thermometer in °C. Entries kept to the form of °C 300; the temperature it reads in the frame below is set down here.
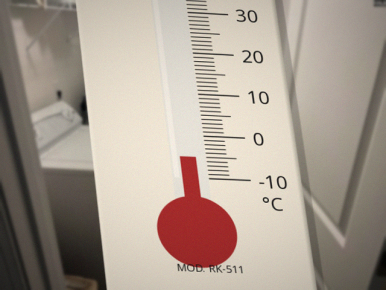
°C -5
